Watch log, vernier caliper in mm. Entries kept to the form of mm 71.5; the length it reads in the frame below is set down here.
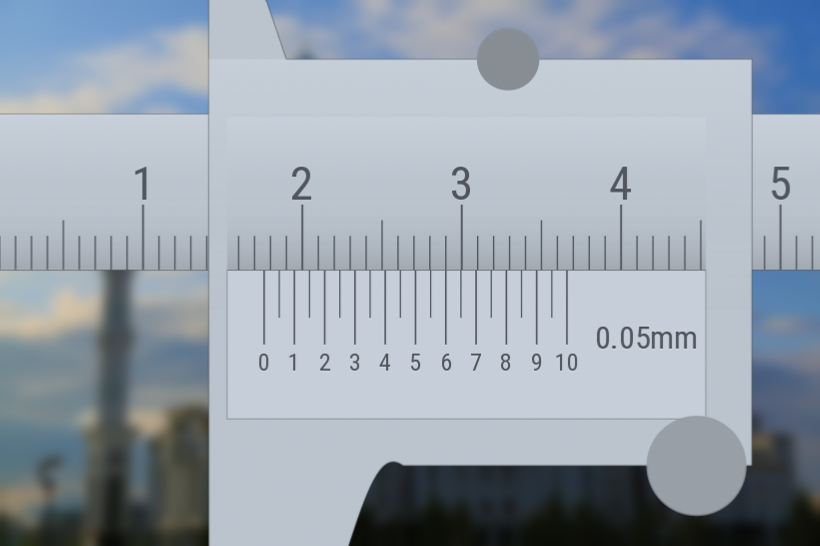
mm 17.6
